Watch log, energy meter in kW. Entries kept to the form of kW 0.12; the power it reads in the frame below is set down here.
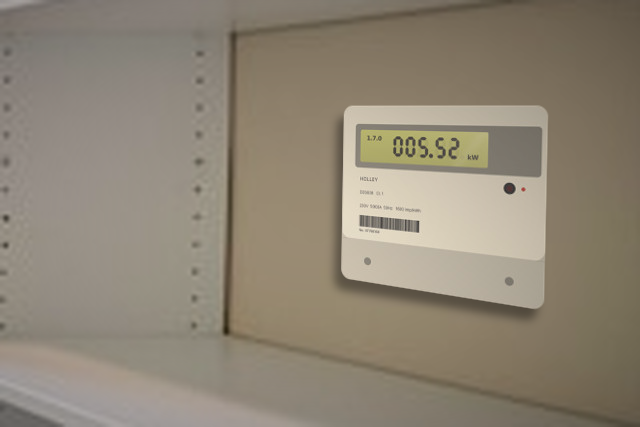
kW 5.52
